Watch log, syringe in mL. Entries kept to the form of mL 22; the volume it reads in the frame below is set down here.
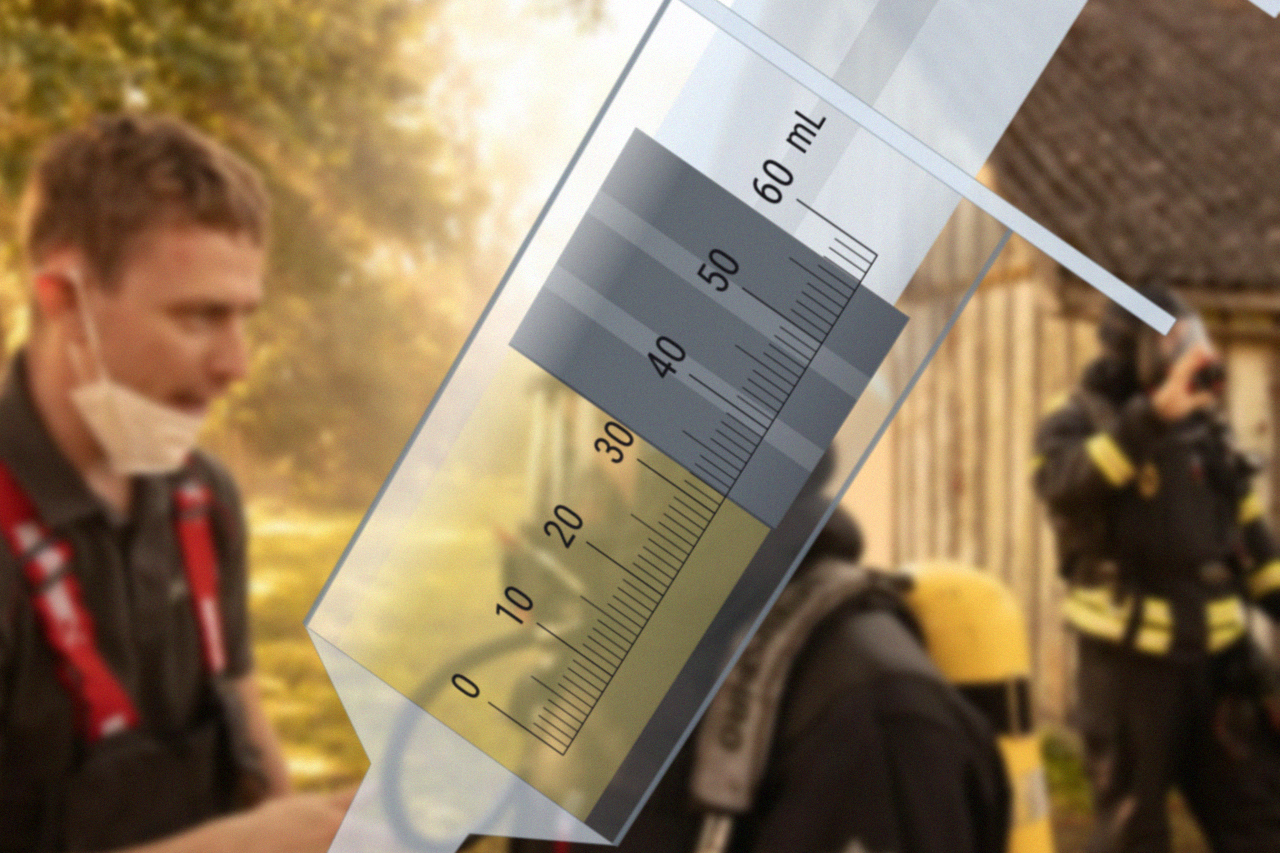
mL 32
